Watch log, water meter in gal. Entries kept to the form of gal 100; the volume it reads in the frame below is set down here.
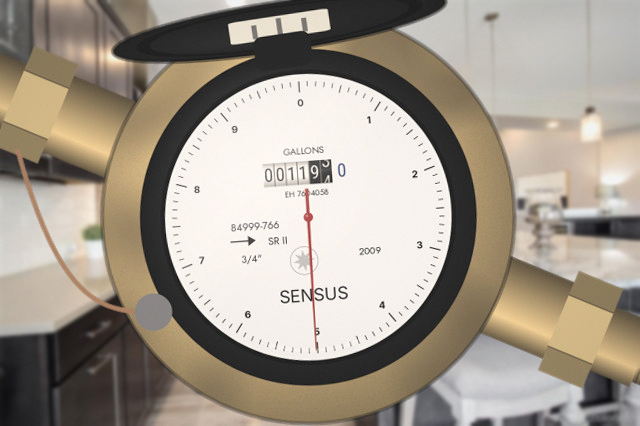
gal 11935.0
